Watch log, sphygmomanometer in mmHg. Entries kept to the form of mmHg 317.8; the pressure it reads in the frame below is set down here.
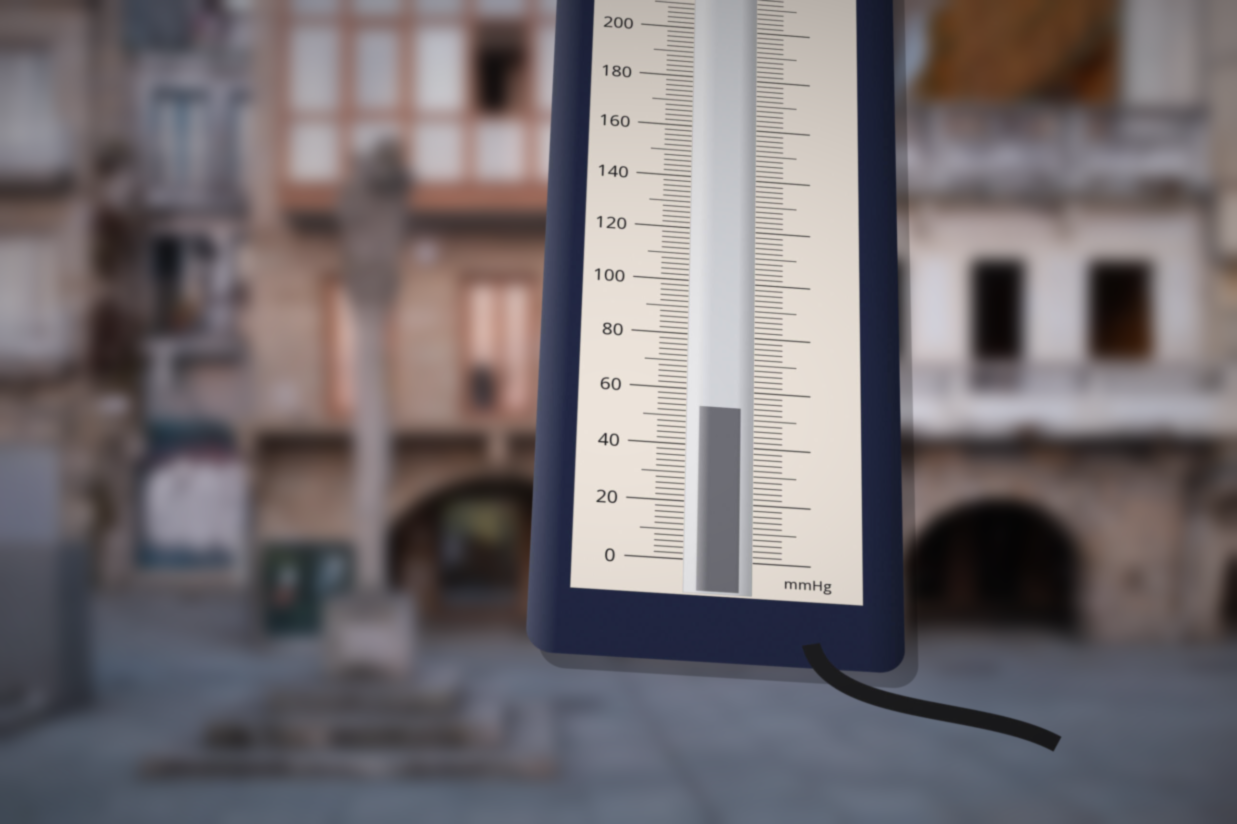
mmHg 54
